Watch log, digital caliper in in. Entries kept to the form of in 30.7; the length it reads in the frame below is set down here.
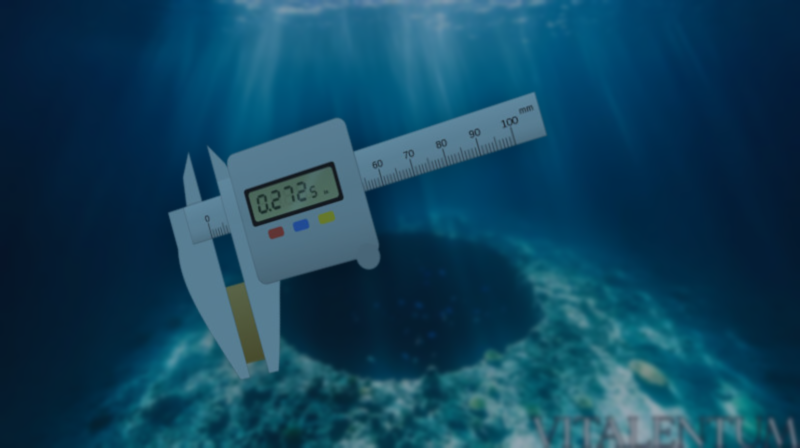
in 0.2725
